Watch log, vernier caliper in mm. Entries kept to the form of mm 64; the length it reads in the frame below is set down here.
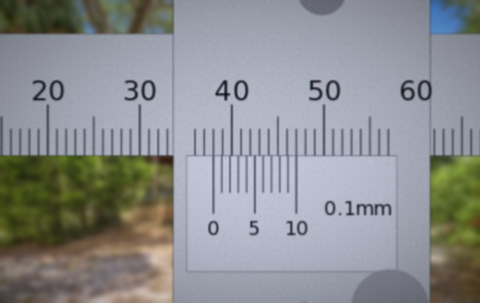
mm 38.0
